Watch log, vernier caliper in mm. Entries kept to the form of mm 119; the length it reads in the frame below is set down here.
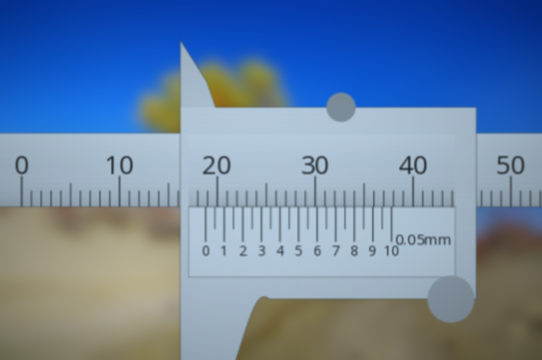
mm 18.8
